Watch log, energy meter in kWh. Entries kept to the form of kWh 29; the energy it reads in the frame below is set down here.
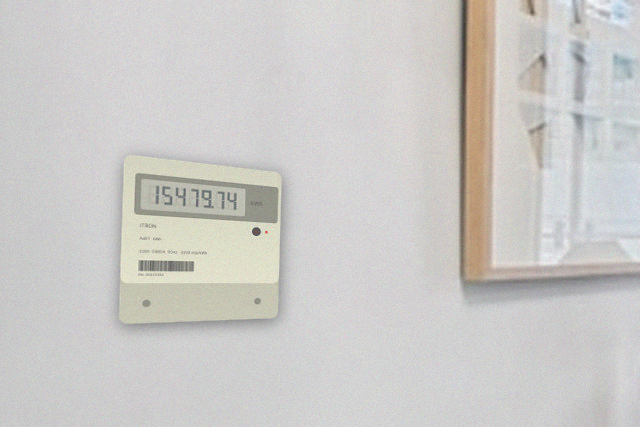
kWh 15479.74
